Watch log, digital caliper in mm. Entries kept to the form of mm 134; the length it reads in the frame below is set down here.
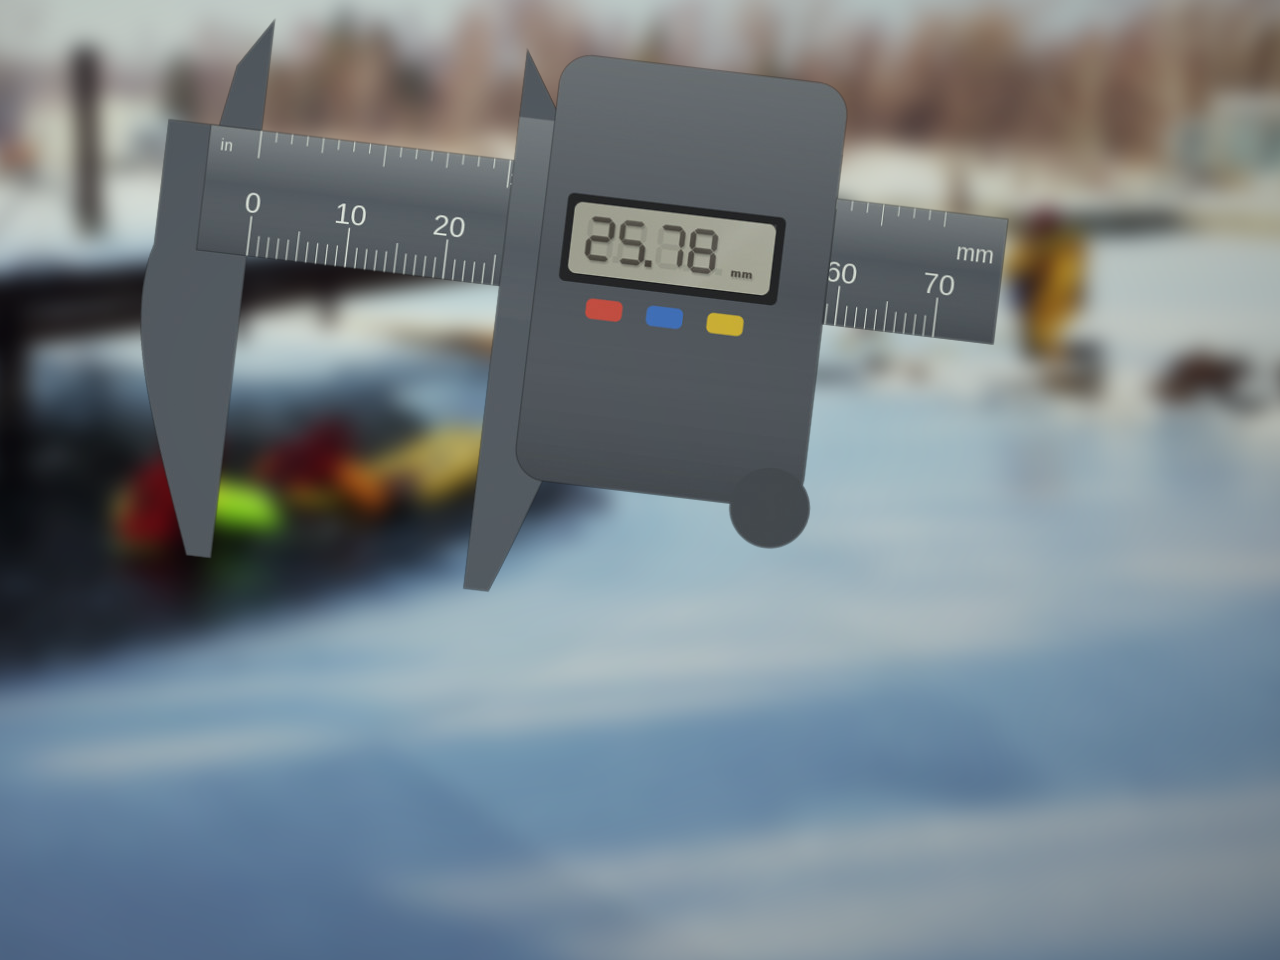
mm 25.78
